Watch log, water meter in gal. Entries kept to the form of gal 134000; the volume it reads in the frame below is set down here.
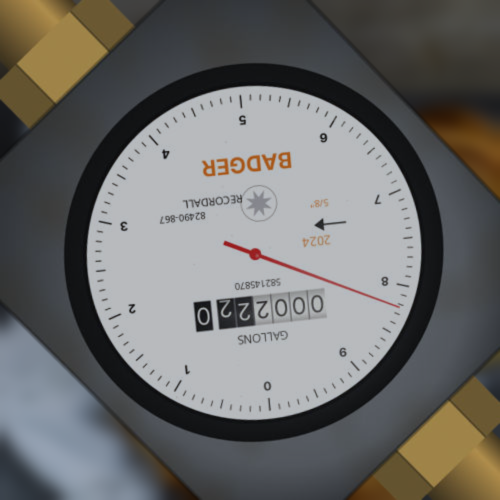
gal 2218.2
